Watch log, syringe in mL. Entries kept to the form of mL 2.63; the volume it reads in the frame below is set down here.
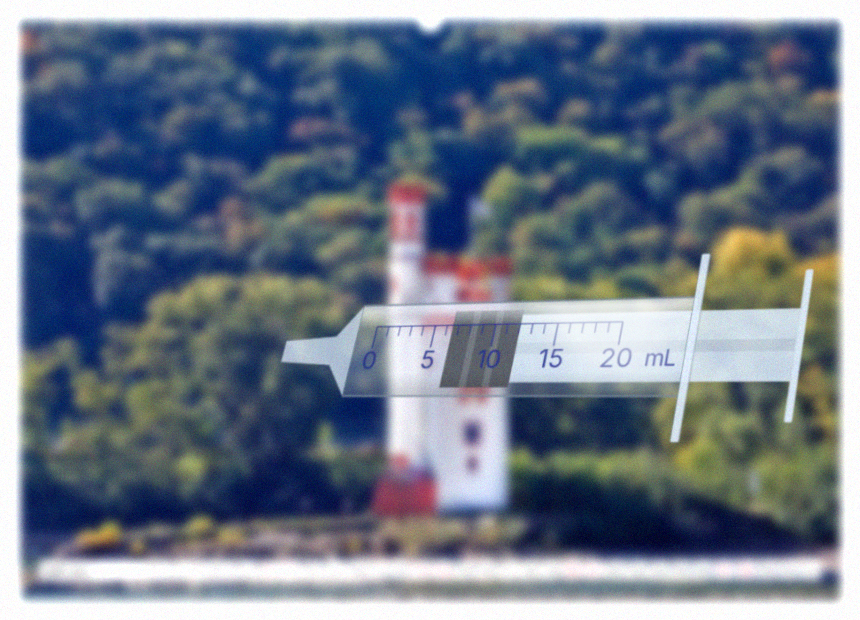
mL 6.5
